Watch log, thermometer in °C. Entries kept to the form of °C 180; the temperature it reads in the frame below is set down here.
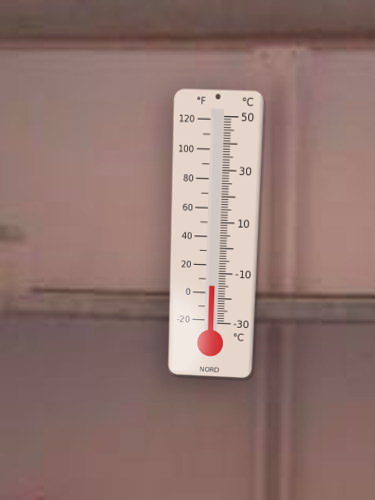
°C -15
